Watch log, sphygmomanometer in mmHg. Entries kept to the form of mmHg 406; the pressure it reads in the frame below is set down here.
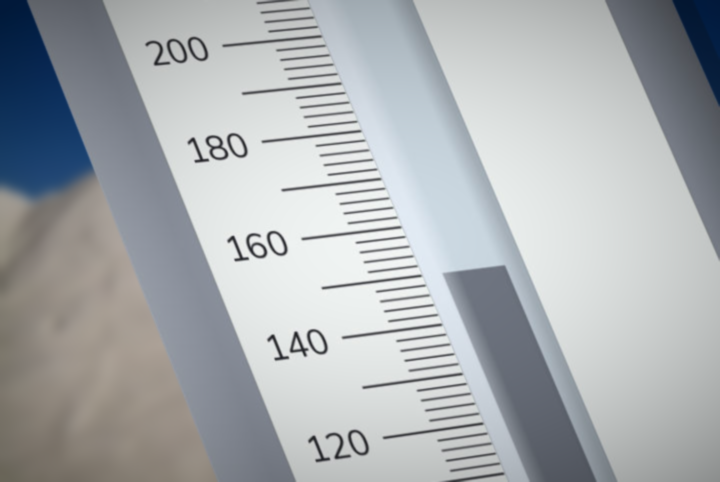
mmHg 150
